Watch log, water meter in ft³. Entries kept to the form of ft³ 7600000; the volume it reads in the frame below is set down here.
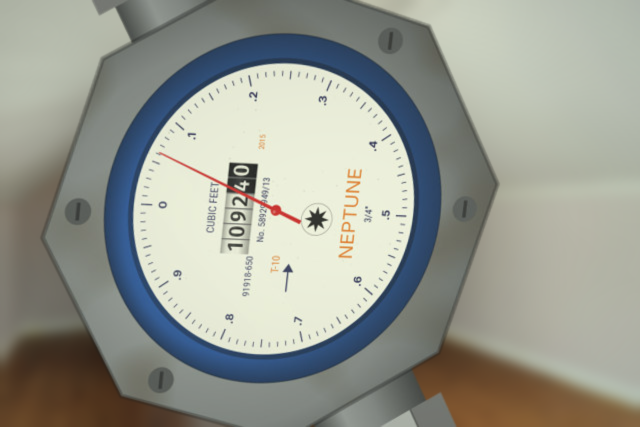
ft³ 109240.06
